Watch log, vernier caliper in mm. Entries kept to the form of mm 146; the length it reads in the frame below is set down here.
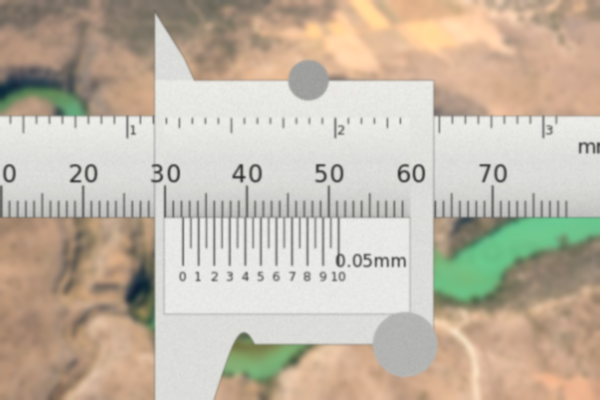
mm 32.2
